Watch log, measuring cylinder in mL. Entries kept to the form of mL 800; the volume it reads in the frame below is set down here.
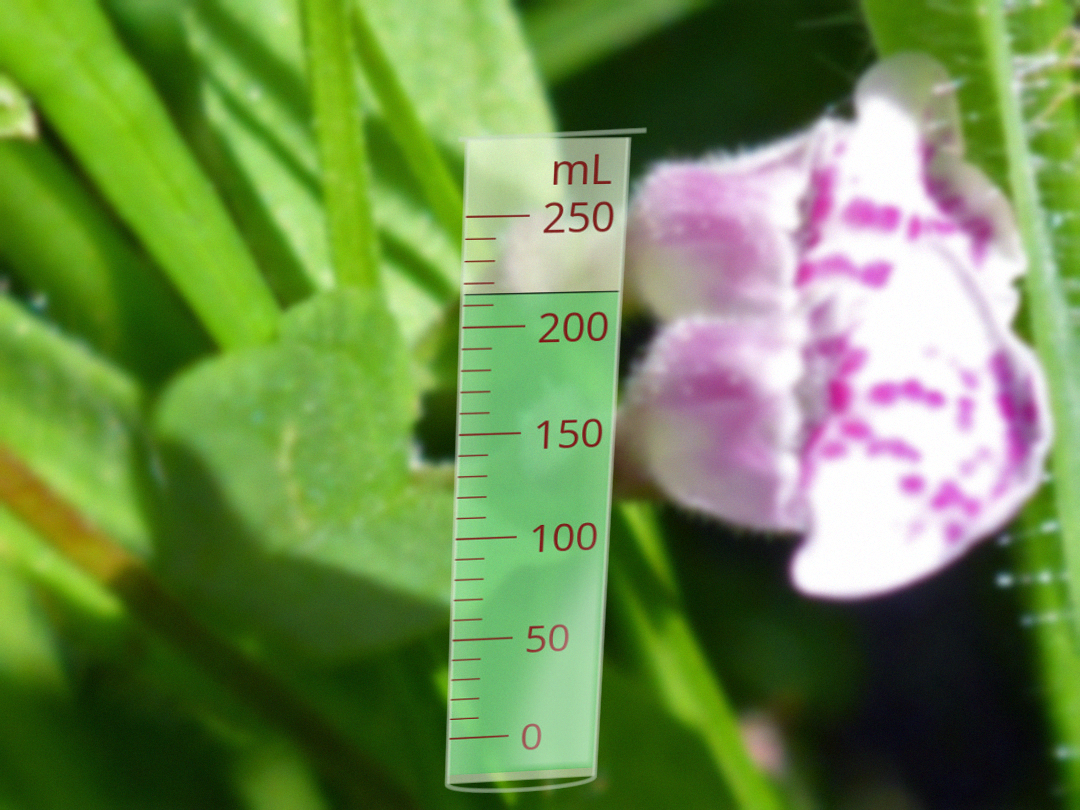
mL 215
